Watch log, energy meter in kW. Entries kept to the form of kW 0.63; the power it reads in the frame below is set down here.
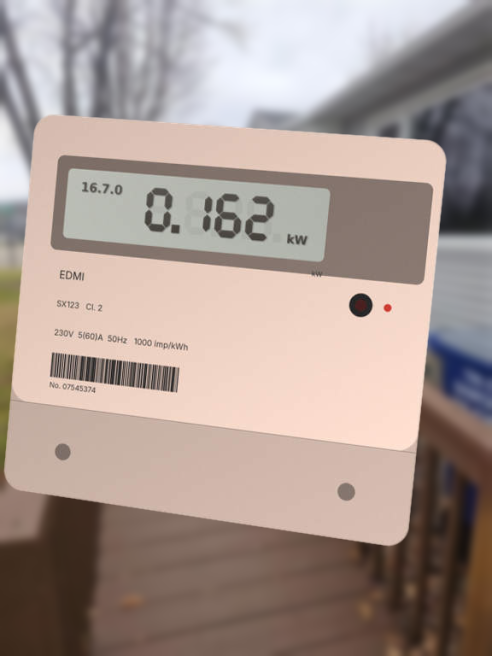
kW 0.162
